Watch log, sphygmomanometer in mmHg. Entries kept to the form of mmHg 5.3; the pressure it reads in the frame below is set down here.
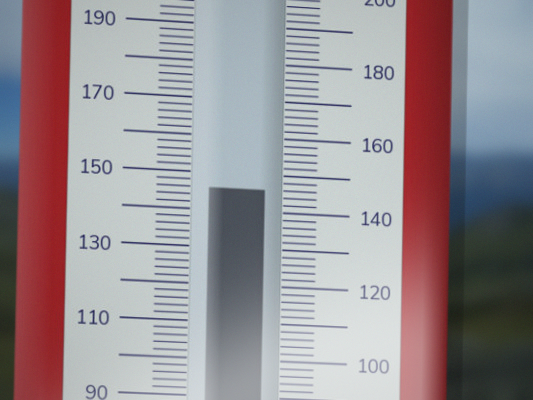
mmHg 146
